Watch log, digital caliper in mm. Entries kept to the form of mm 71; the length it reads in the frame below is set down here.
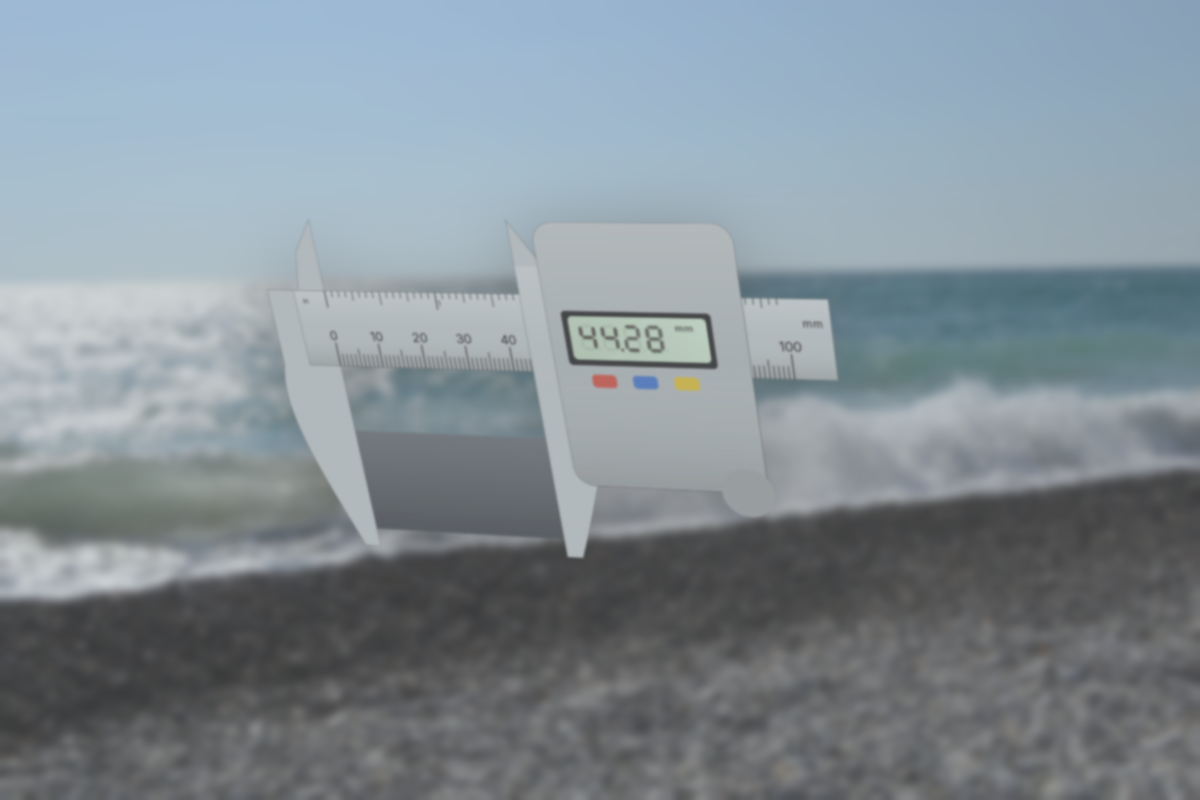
mm 44.28
